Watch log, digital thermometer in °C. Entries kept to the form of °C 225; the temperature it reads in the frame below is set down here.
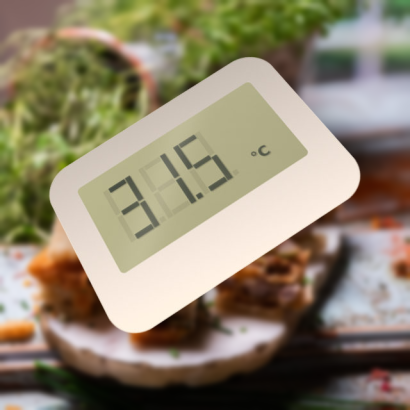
°C 31.5
